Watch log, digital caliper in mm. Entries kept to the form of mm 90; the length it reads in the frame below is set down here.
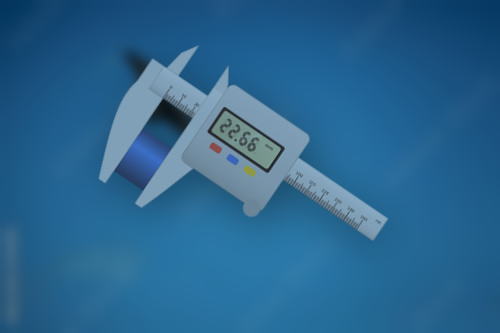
mm 22.66
